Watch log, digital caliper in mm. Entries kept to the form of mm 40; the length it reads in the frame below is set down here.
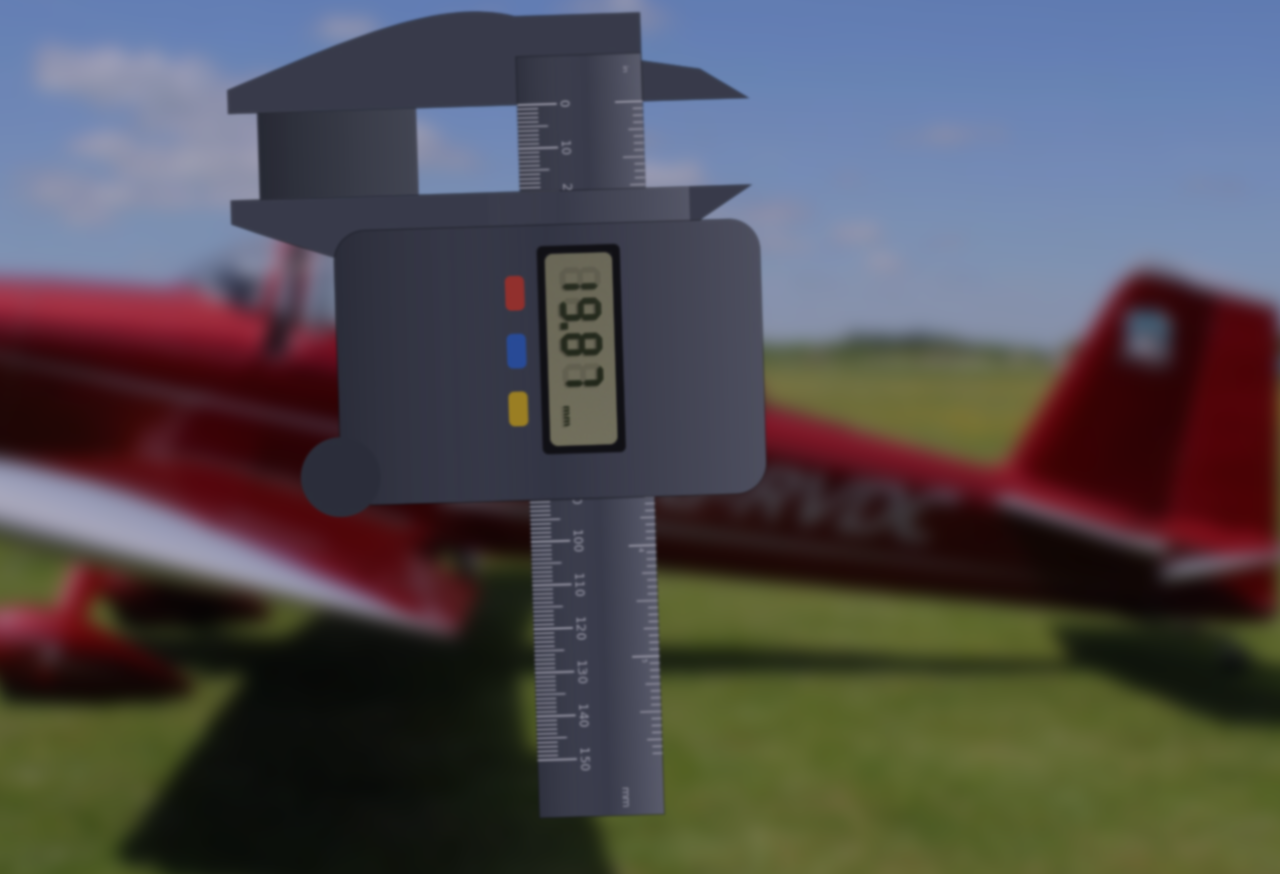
mm 19.87
